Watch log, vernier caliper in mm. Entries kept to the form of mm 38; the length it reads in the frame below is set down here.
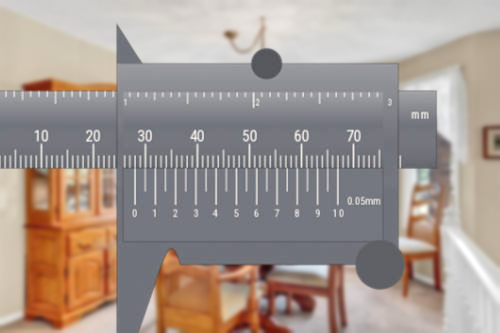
mm 28.0
